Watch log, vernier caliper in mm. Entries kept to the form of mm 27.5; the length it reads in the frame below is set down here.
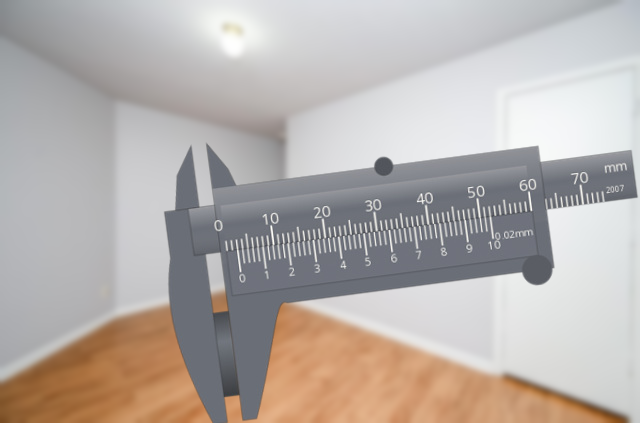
mm 3.0
